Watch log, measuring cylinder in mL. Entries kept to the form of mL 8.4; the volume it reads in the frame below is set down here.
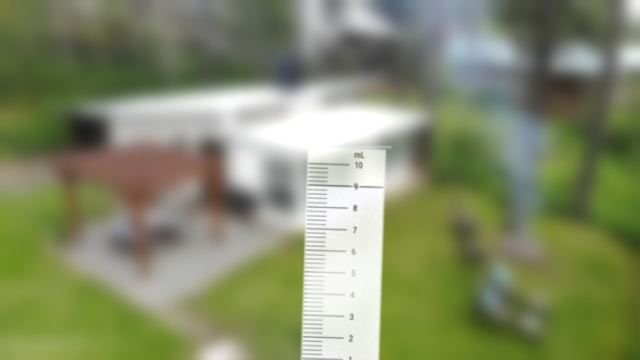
mL 9
